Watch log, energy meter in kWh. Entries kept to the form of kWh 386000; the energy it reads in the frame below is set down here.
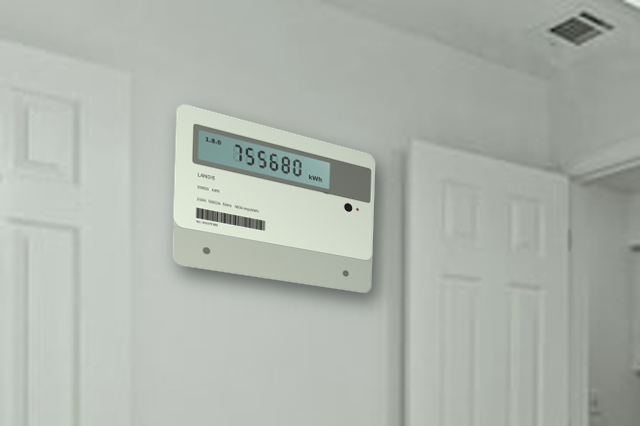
kWh 755680
